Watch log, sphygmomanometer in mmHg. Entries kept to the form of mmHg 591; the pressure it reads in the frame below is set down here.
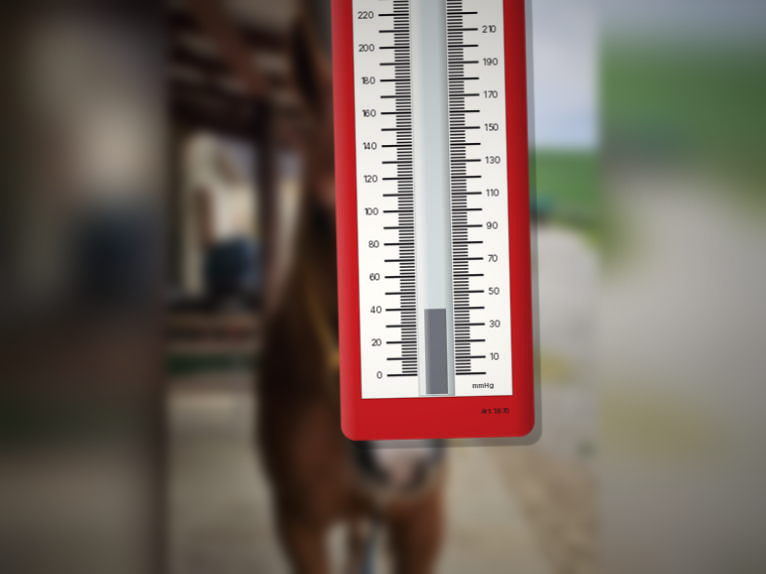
mmHg 40
